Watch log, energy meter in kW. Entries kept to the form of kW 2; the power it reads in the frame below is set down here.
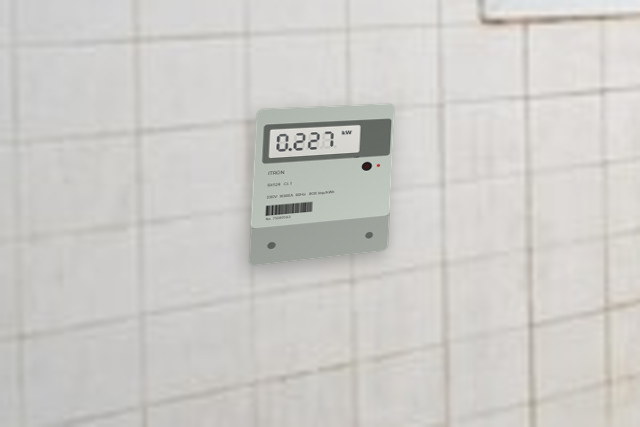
kW 0.227
